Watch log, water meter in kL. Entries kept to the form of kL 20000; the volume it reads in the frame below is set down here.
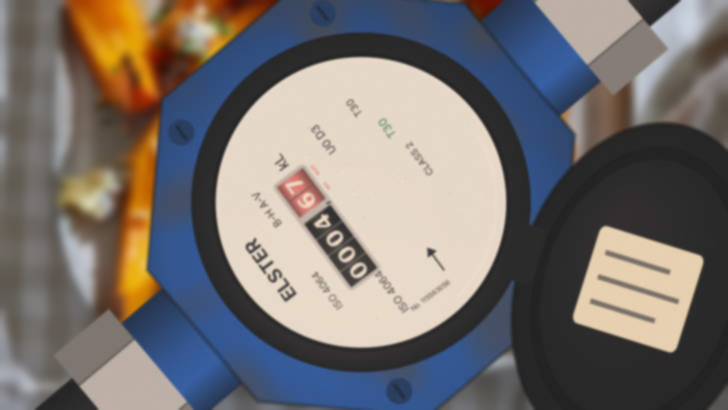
kL 4.67
